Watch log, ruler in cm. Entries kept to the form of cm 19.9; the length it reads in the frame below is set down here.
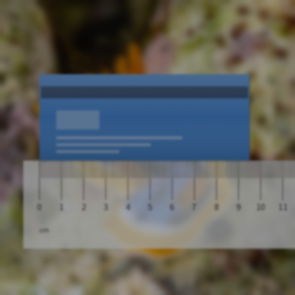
cm 9.5
